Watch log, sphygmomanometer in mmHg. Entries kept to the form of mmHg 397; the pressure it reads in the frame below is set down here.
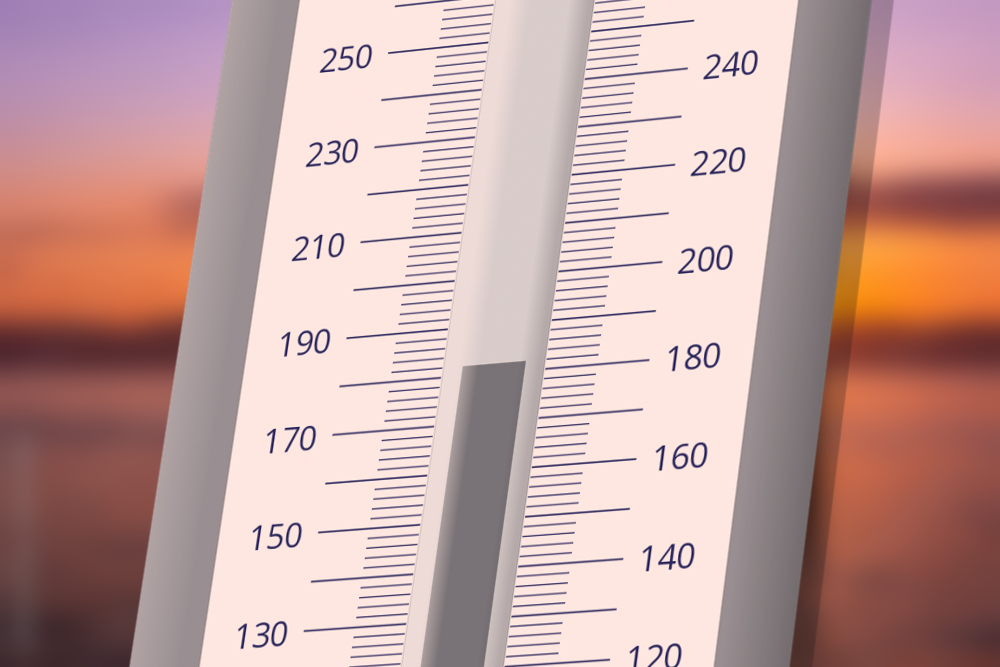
mmHg 182
